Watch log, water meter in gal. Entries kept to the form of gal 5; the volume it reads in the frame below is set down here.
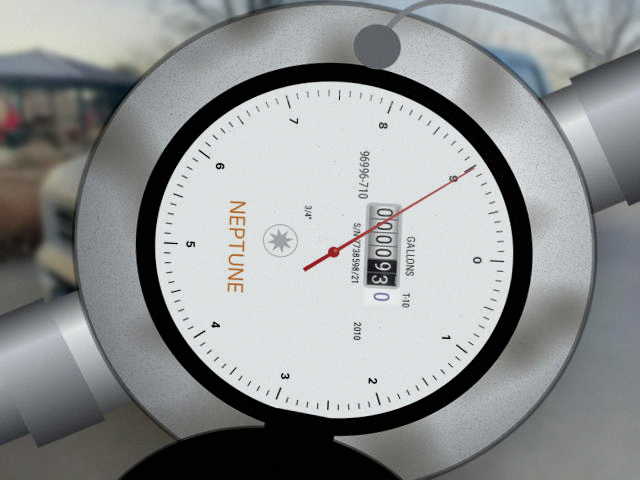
gal 929.0
